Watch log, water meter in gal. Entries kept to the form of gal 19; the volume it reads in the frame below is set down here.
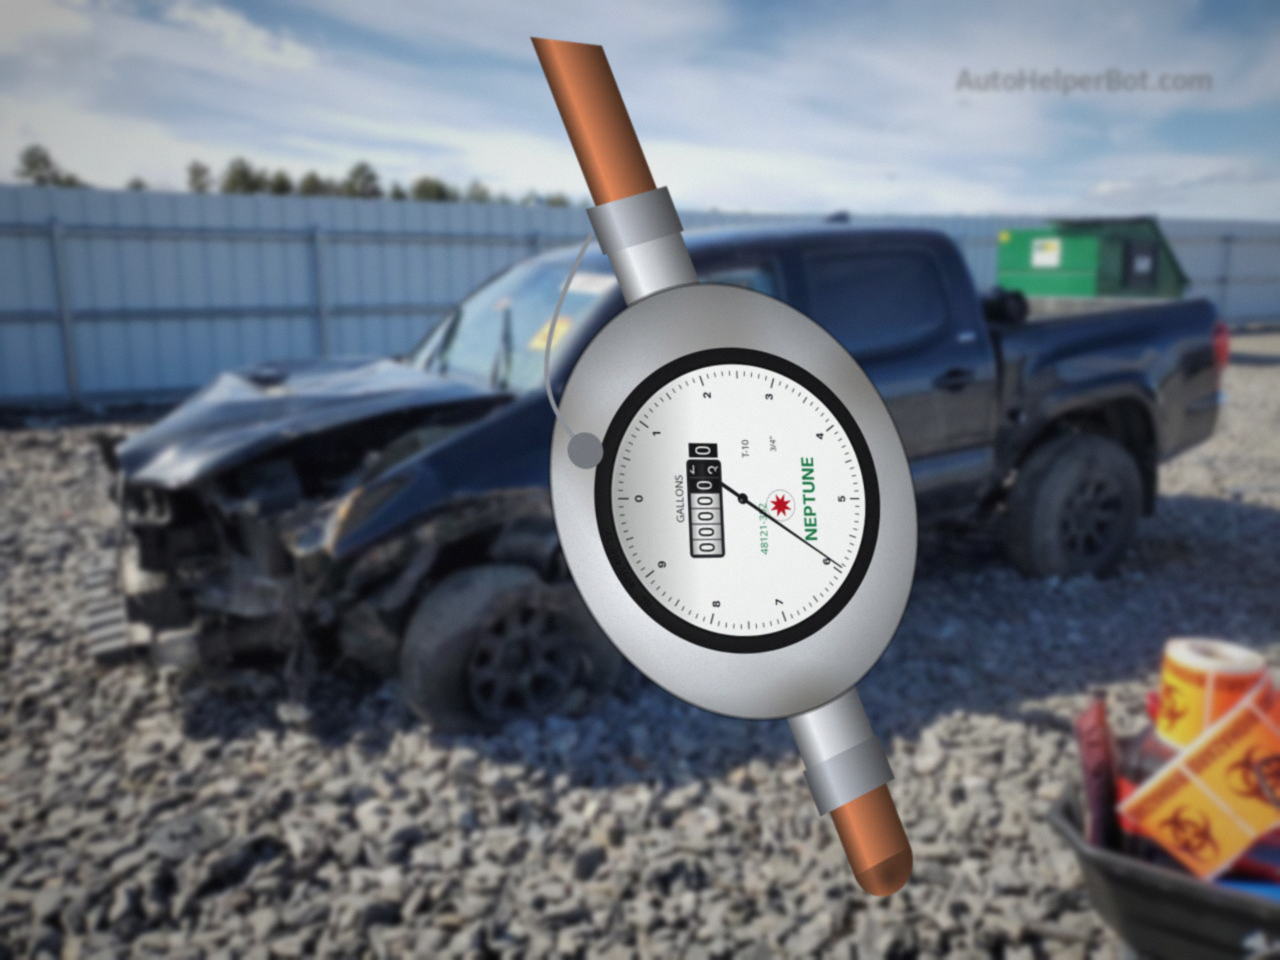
gal 25.9
